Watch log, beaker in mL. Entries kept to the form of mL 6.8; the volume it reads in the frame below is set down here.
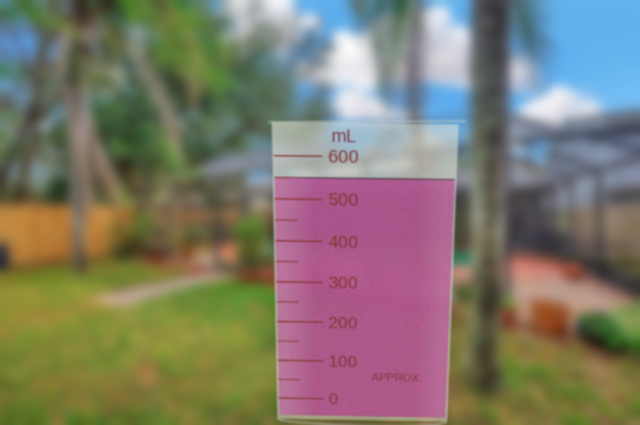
mL 550
